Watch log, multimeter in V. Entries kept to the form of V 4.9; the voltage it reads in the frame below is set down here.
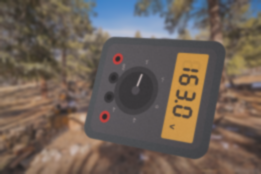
V 163.0
